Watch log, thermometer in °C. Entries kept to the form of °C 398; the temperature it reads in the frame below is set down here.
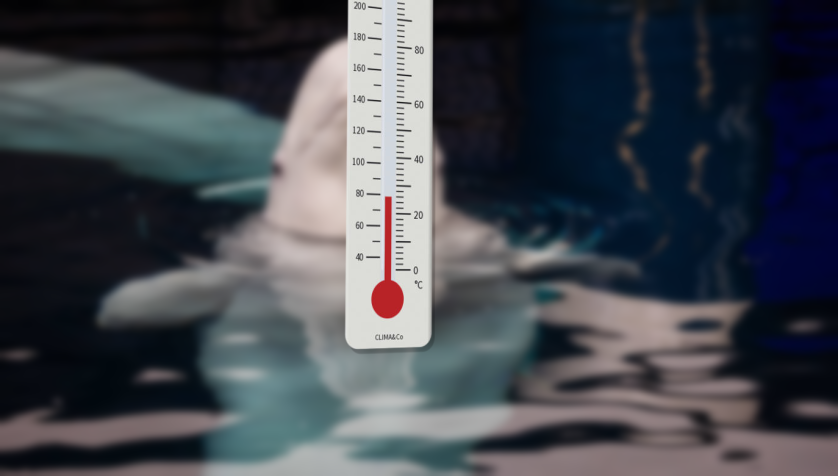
°C 26
